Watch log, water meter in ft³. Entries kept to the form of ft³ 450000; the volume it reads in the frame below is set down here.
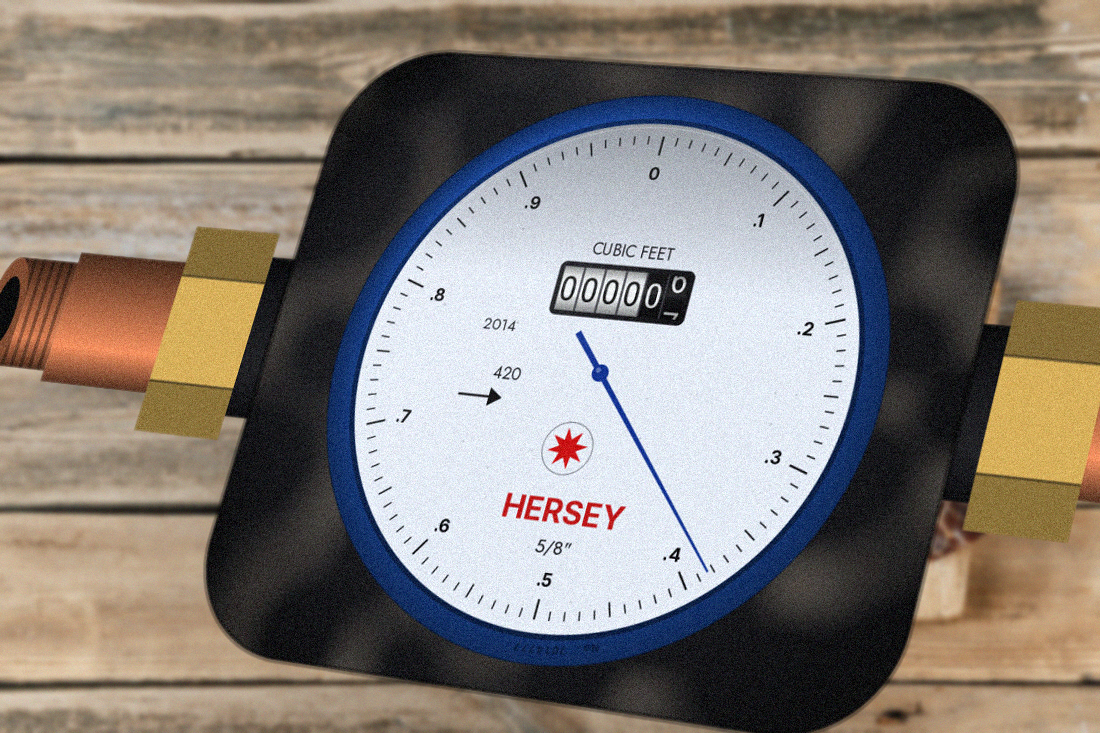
ft³ 6.38
